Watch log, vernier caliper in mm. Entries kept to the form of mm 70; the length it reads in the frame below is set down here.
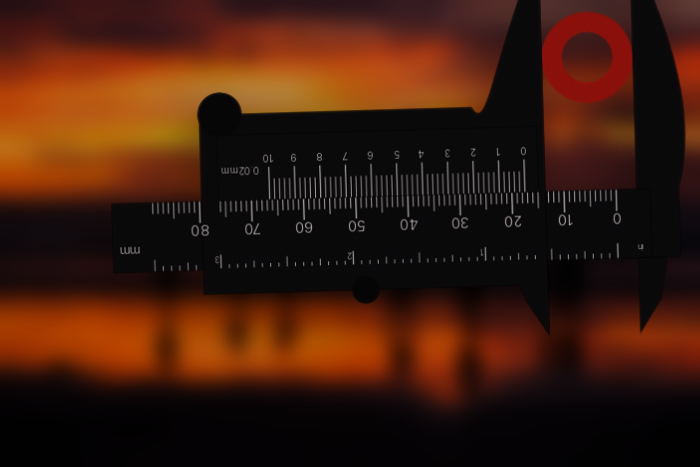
mm 17.5
